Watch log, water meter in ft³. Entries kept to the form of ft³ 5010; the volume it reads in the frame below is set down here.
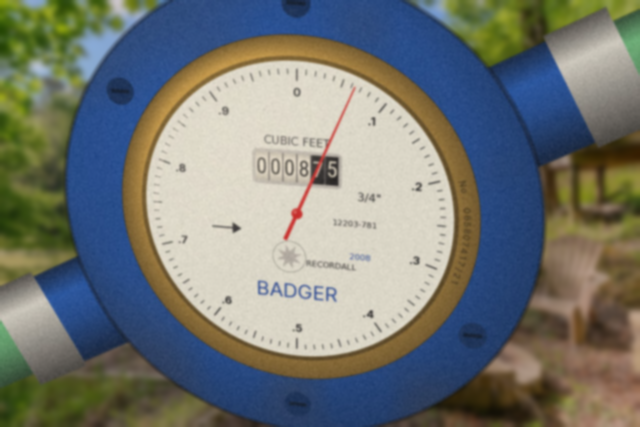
ft³ 875.06
